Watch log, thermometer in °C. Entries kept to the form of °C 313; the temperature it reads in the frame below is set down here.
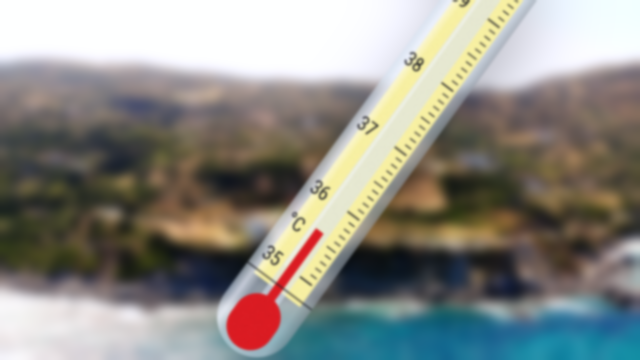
°C 35.6
